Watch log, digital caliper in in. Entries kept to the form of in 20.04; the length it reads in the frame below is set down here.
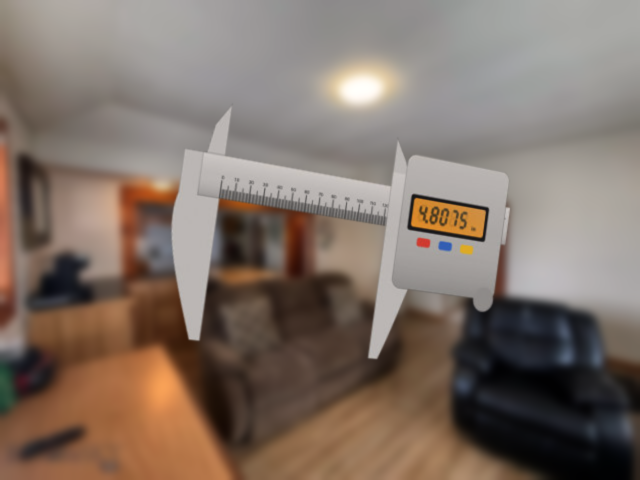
in 4.8075
